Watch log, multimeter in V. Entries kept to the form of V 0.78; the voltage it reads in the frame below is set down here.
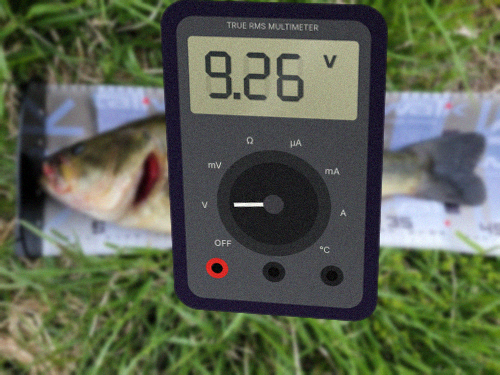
V 9.26
